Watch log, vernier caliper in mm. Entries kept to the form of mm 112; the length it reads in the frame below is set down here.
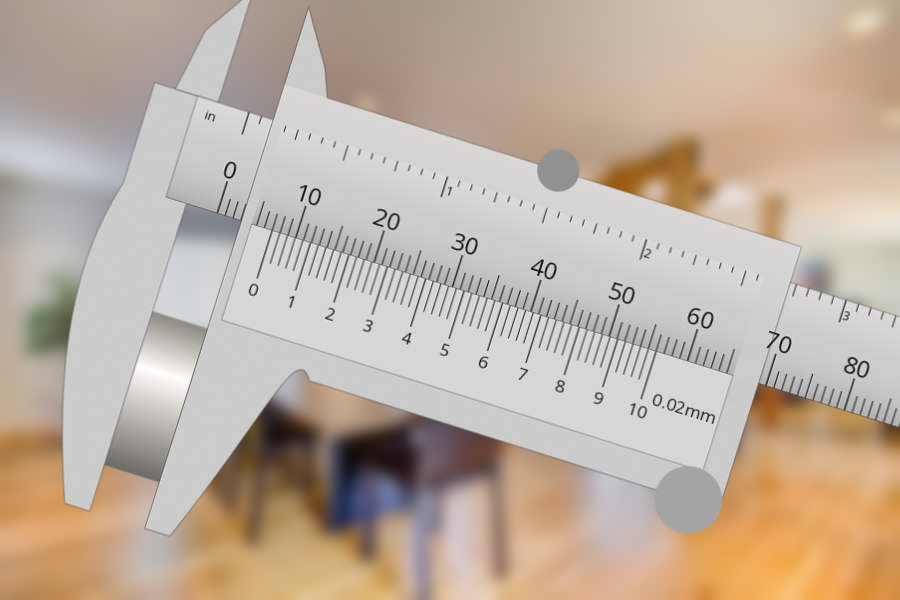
mm 7.0
